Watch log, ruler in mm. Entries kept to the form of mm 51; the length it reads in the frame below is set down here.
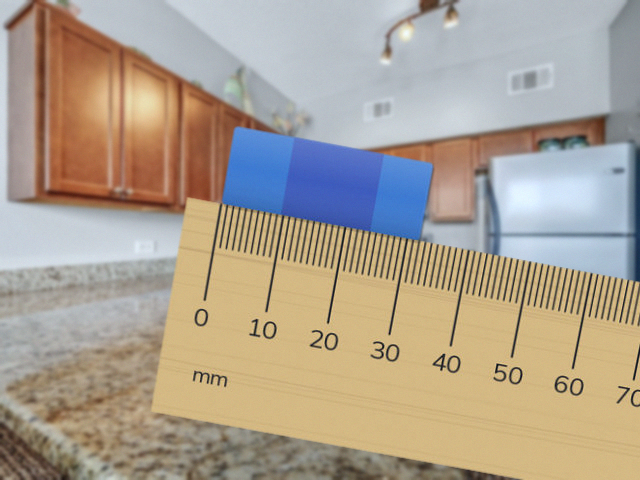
mm 32
